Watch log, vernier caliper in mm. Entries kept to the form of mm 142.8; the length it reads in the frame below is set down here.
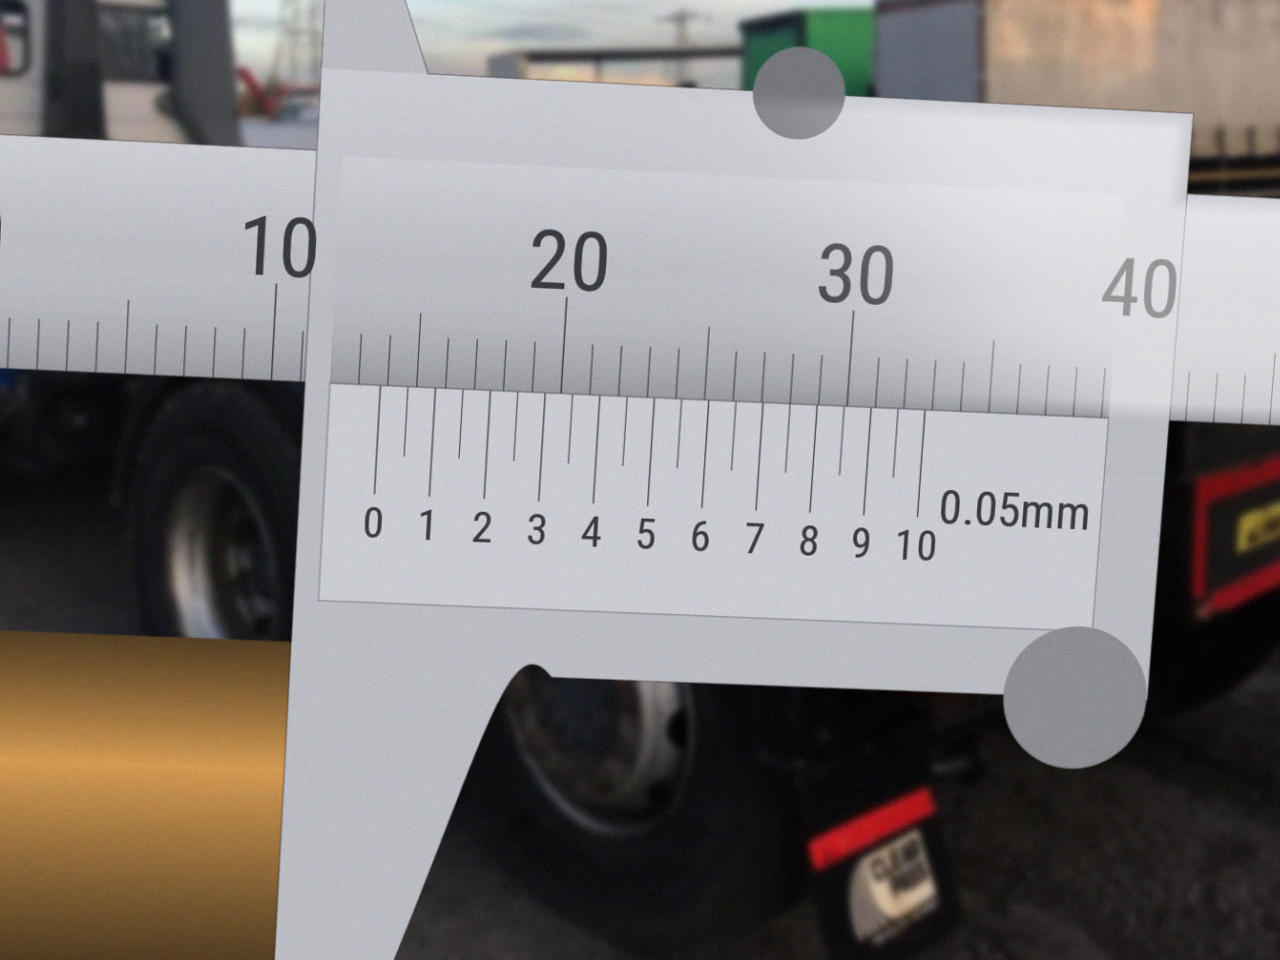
mm 13.75
